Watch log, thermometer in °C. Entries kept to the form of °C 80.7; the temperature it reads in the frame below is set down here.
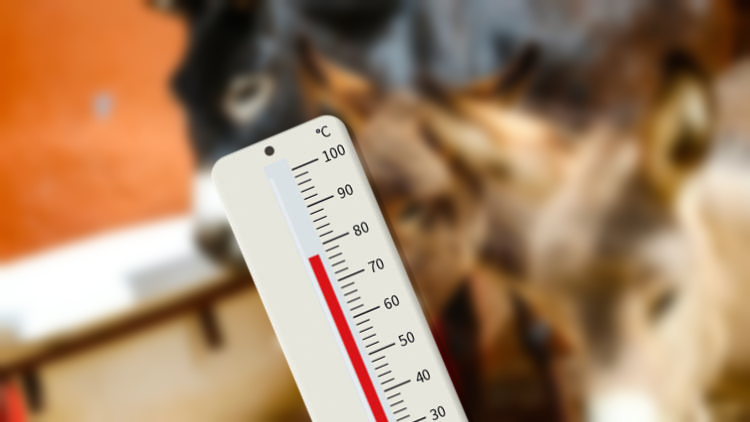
°C 78
